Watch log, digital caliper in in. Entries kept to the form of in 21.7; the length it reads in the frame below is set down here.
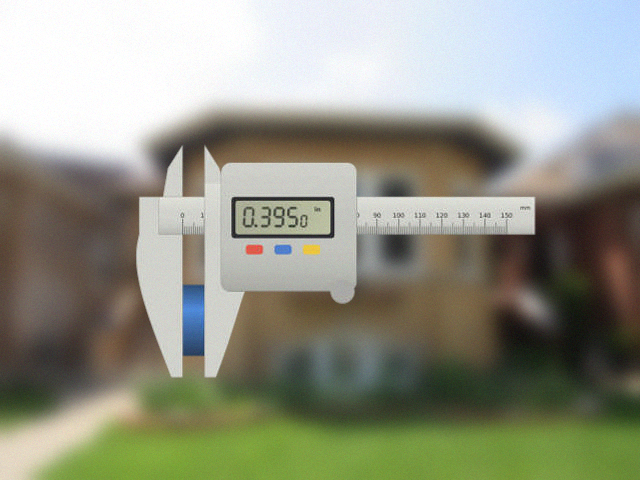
in 0.3950
